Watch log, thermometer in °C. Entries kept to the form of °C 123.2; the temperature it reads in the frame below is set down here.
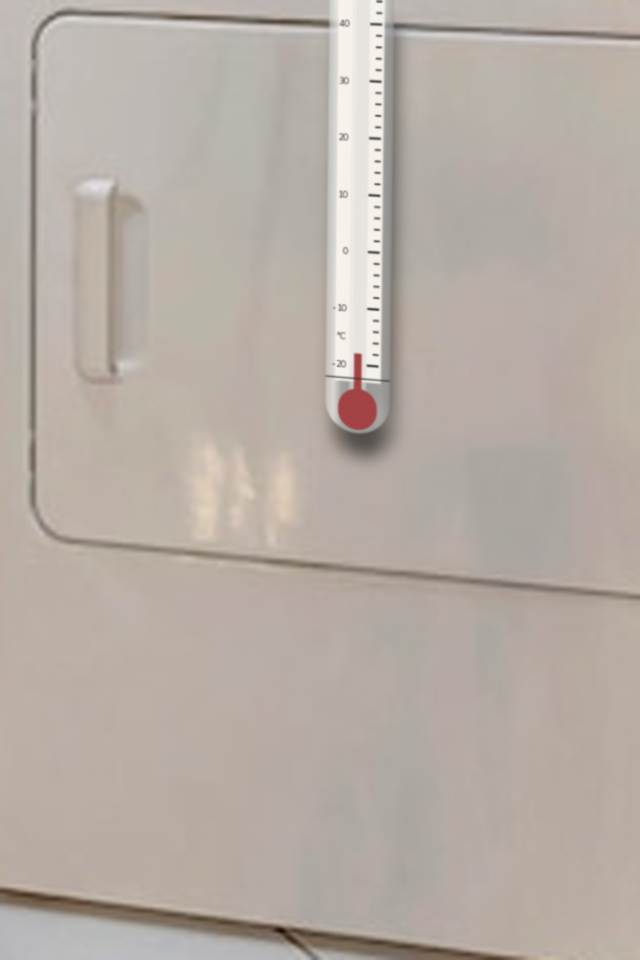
°C -18
